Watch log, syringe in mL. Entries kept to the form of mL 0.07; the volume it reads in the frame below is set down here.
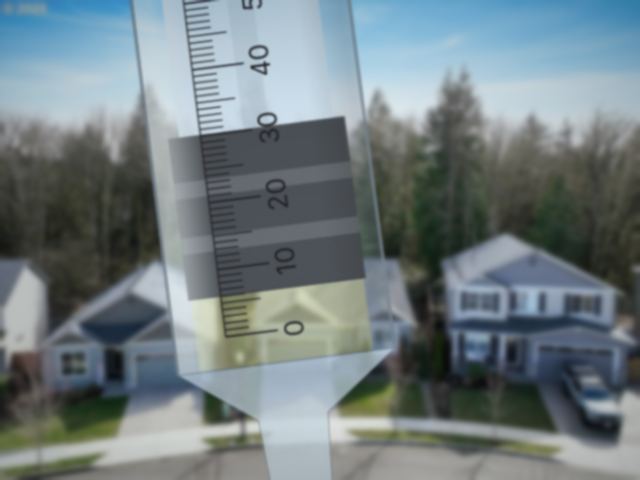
mL 6
